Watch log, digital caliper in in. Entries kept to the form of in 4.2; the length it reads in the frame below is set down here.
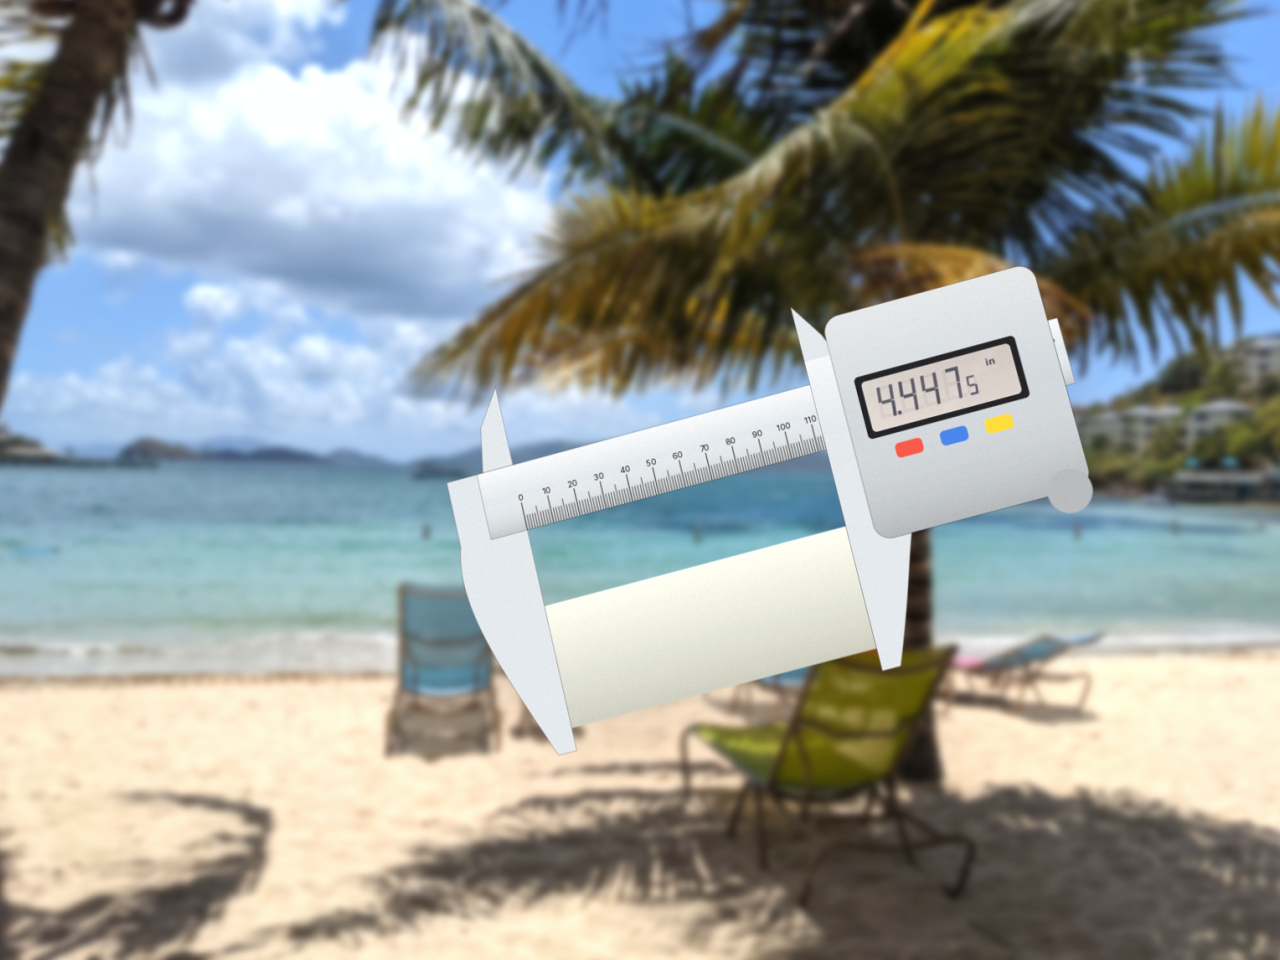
in 4.4475
